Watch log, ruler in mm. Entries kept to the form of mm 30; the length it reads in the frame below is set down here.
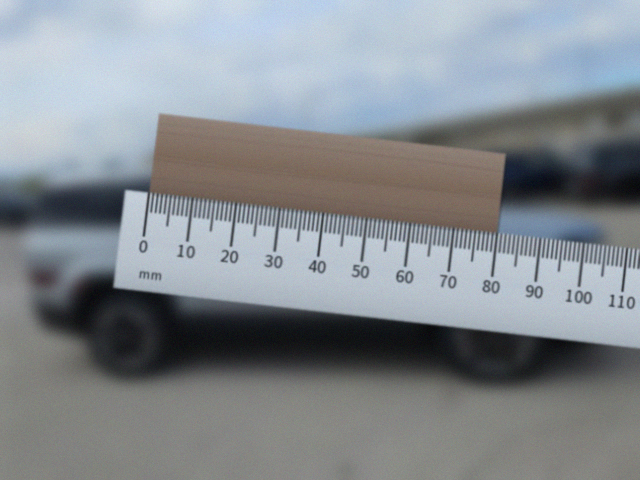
mm 80
